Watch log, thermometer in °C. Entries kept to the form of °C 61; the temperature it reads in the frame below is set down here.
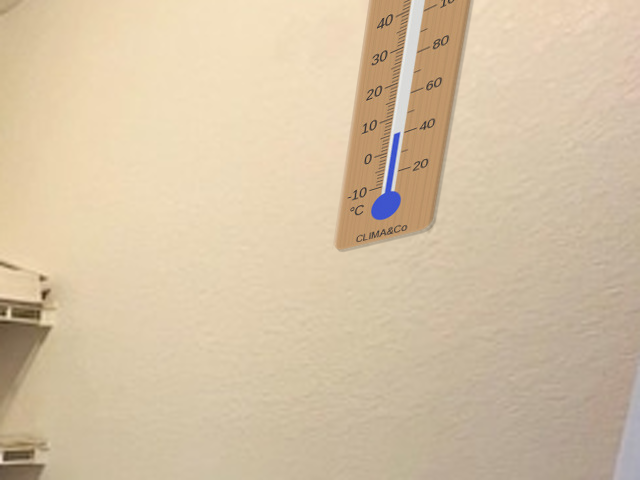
°C 5
